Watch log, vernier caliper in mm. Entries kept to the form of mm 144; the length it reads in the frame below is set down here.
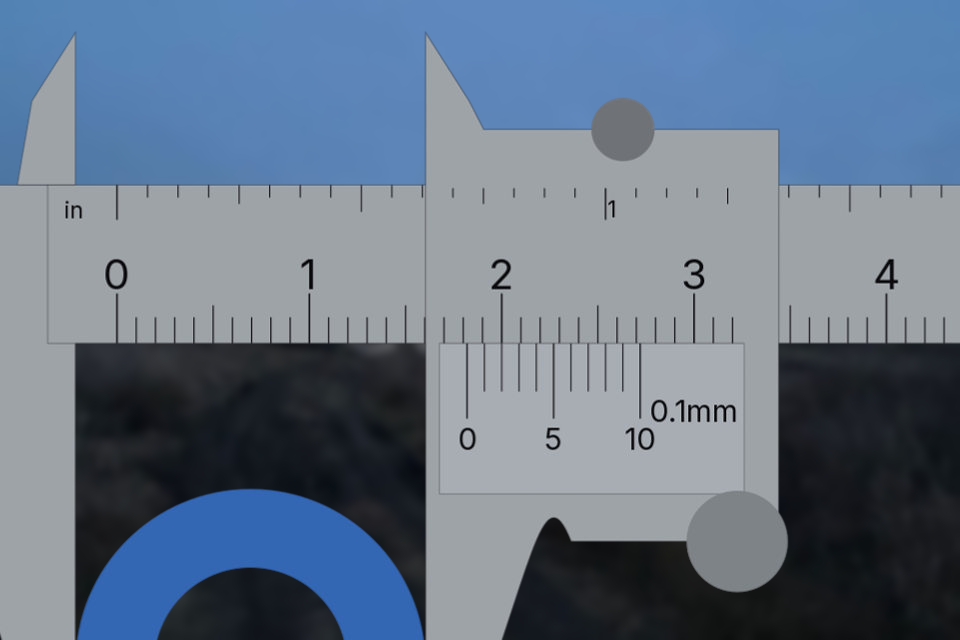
mm 18.2
